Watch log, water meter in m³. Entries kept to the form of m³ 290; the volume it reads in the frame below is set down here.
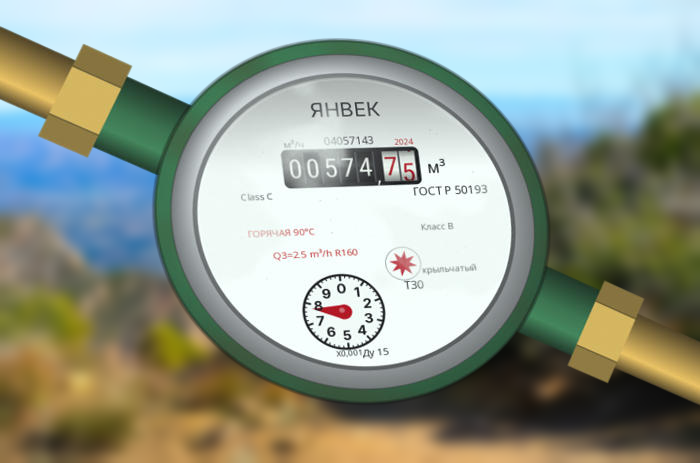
m³ 574.747
